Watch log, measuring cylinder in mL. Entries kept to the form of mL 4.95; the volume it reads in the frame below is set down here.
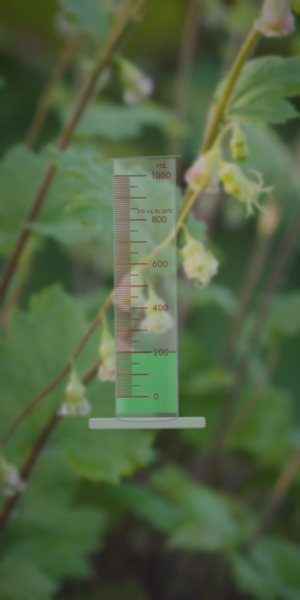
mL 200
